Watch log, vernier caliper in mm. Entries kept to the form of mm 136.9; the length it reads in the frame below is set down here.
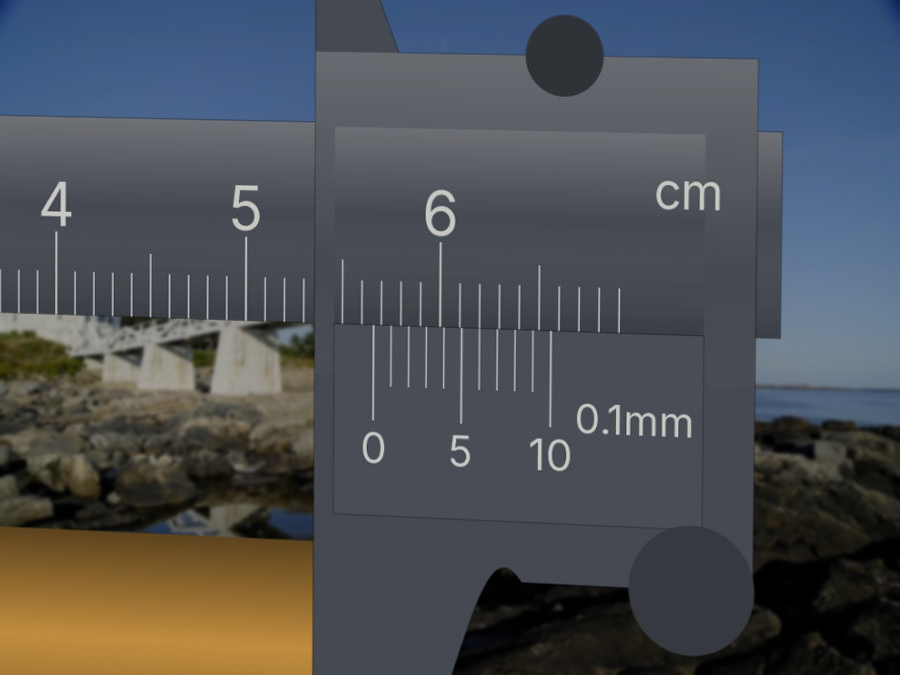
mm 56.6
